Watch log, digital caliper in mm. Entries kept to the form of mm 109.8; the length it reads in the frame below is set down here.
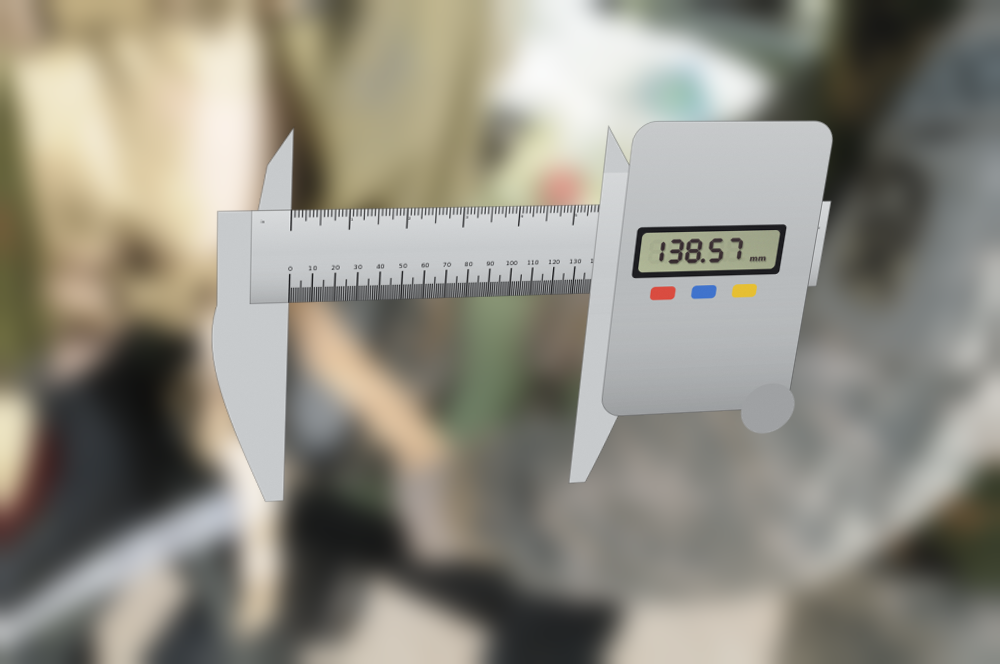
mm 138.57
